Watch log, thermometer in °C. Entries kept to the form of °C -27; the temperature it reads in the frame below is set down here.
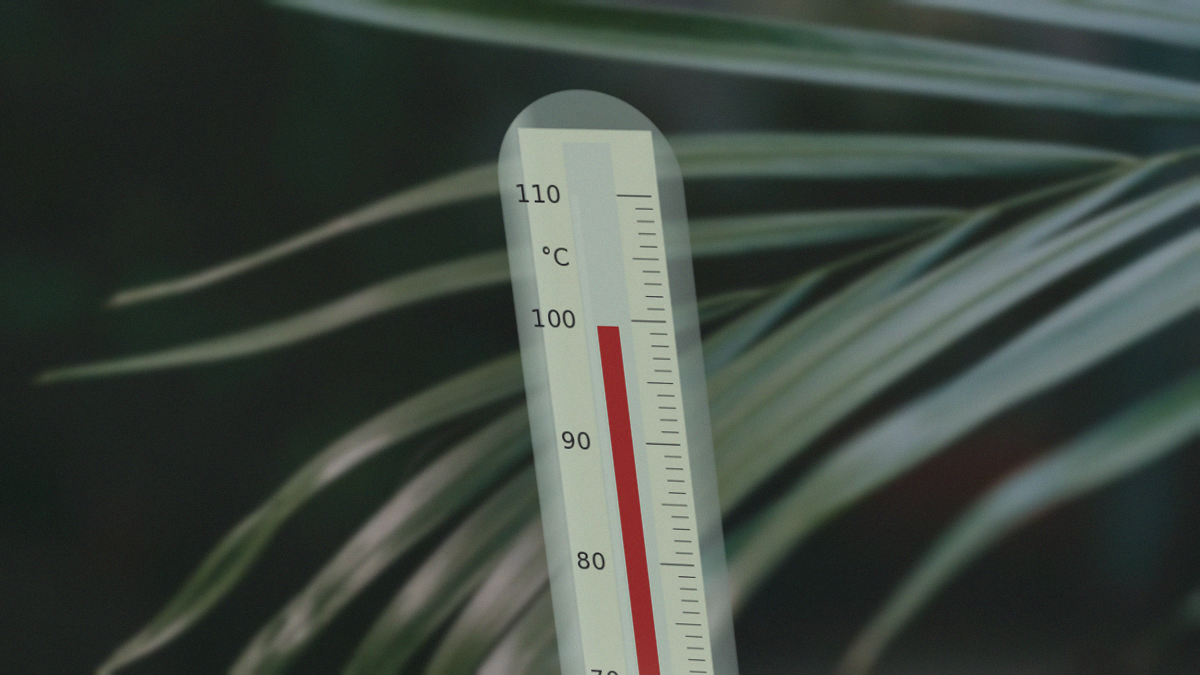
°C 99.5
